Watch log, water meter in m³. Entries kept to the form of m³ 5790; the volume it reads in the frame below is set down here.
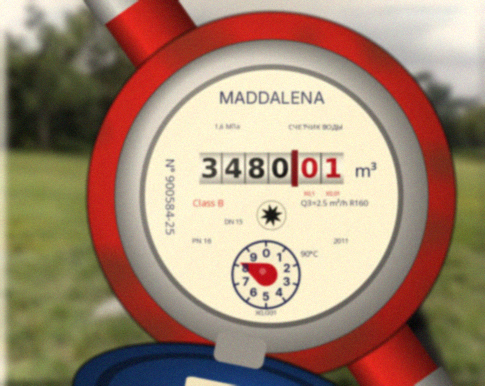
m³ 3480.018
